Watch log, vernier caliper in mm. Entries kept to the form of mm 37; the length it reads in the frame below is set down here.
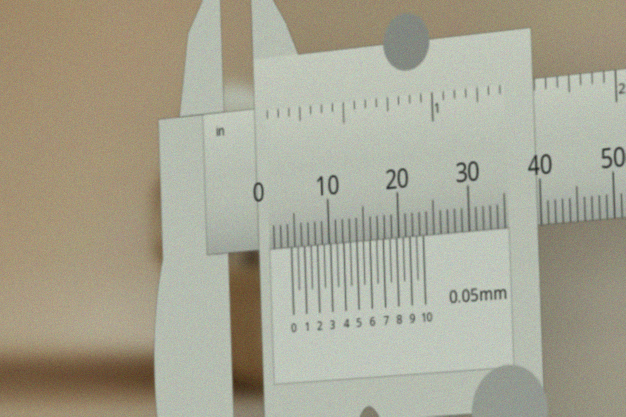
mm 4.5
